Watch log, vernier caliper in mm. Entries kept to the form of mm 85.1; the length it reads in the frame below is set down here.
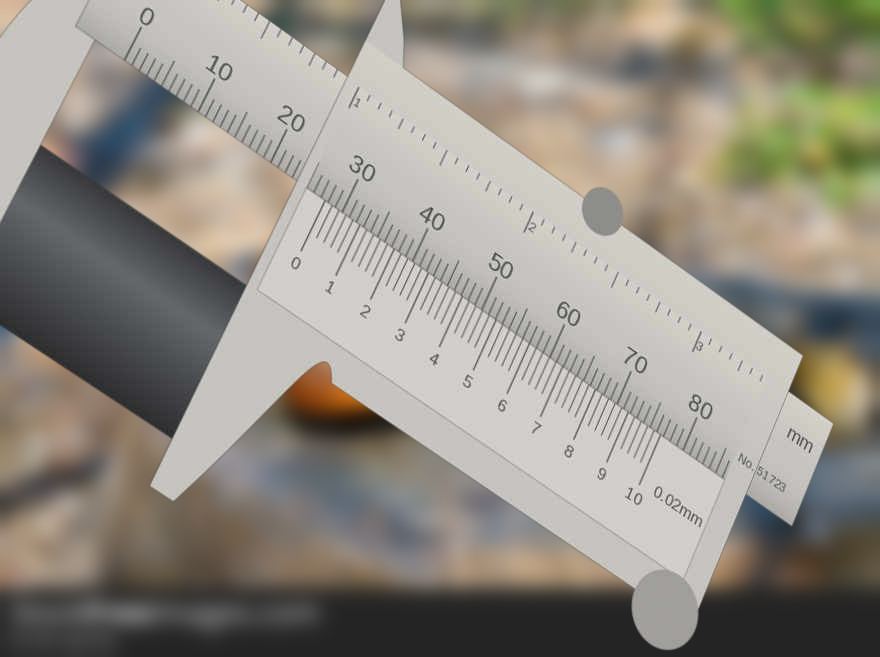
mm 27.6
